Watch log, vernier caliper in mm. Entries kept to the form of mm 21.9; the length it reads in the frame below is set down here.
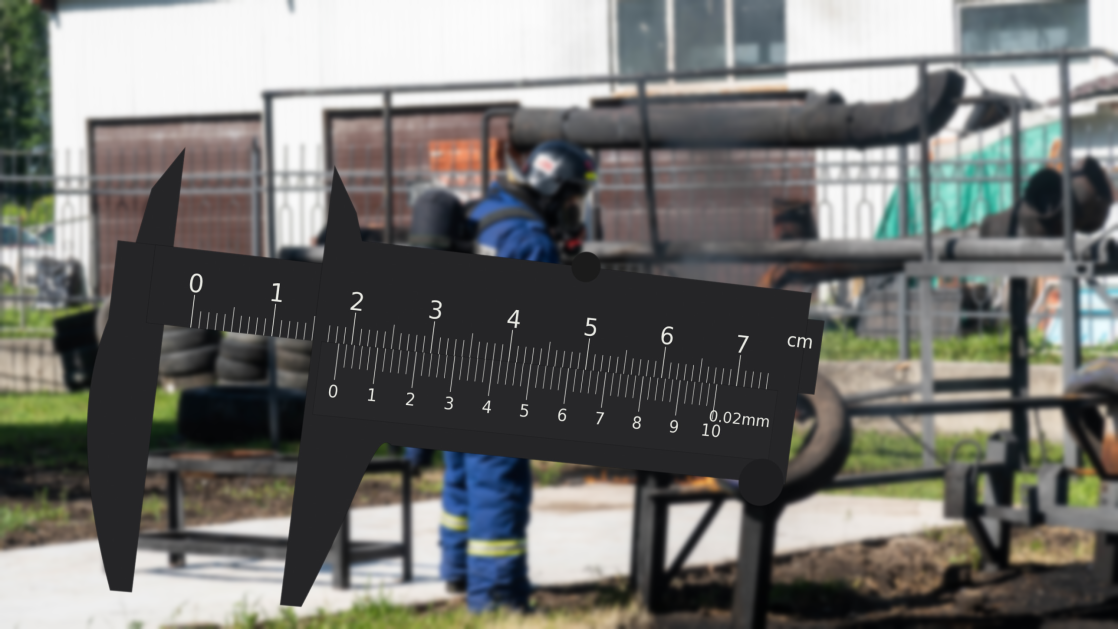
mm 18.4
